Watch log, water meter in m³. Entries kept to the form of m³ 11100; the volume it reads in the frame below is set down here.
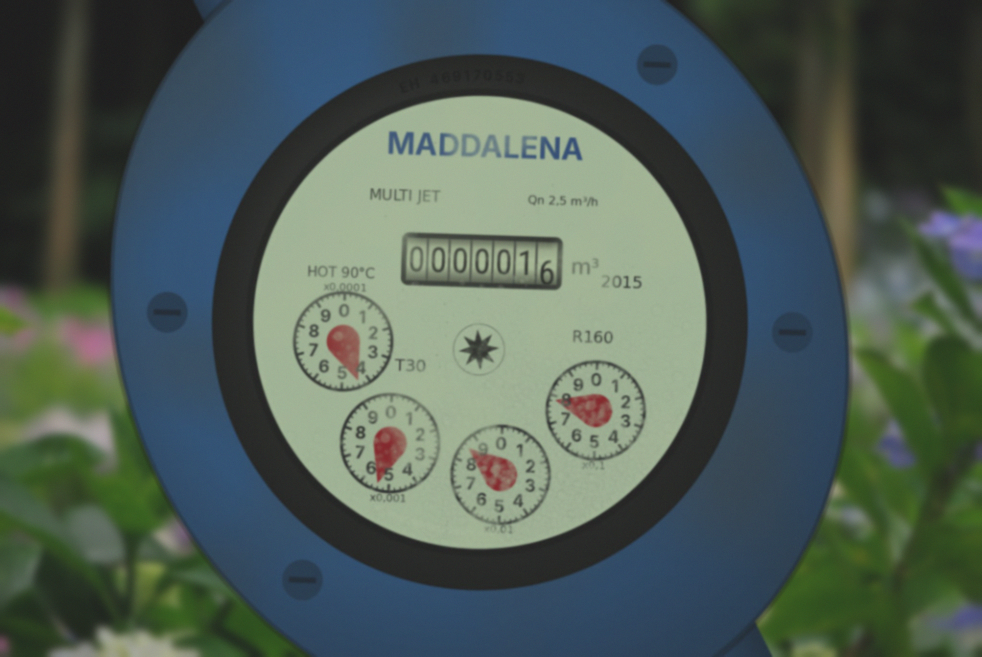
m³ 15.7854
